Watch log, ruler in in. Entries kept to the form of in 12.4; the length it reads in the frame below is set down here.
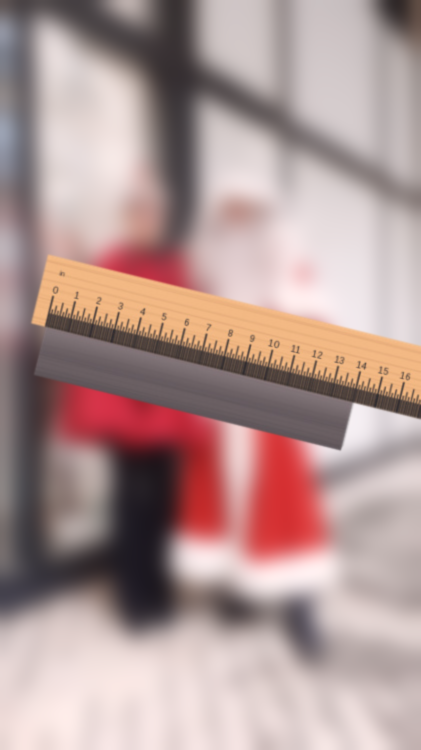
in 14
